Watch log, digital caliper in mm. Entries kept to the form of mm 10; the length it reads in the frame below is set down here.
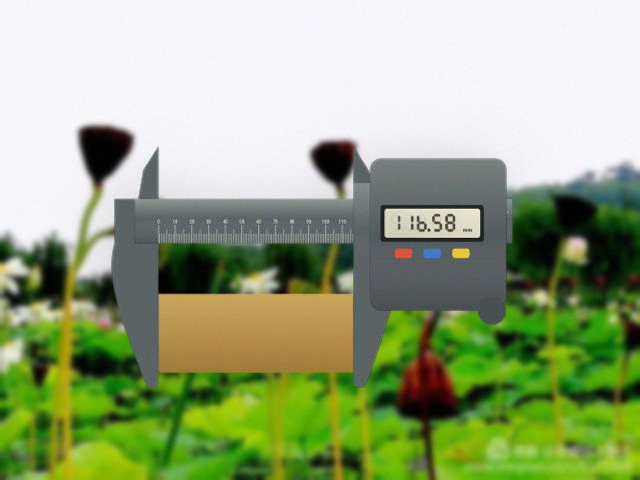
mm 116.58
